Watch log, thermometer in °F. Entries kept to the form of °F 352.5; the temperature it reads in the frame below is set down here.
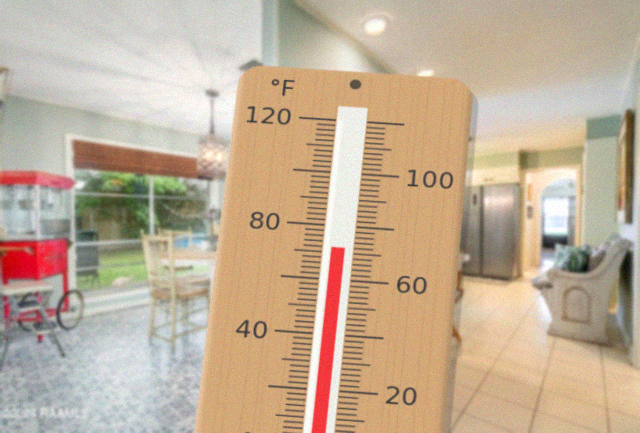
°F 72
